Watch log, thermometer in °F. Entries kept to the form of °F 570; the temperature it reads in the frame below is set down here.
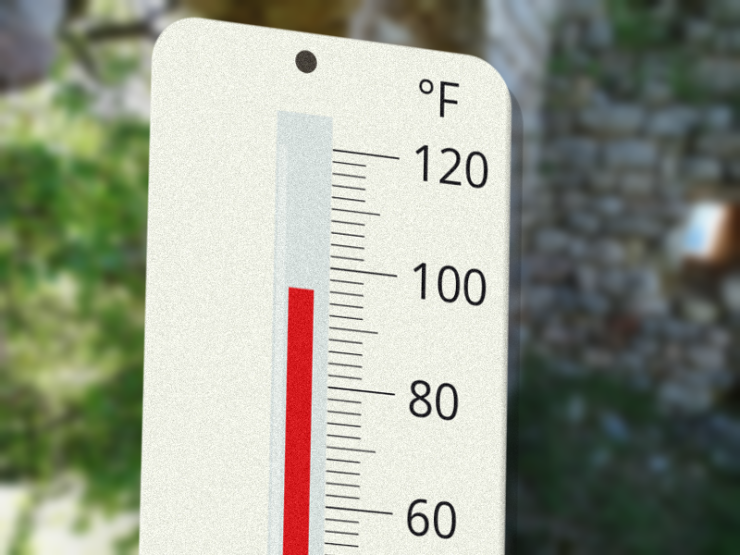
°F 96
